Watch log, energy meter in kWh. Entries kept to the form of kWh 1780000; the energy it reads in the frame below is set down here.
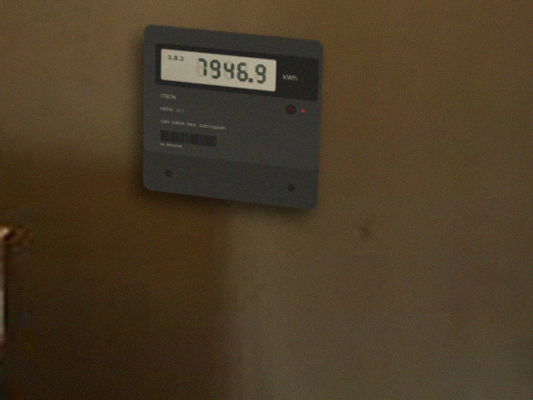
kWh 7946.9
